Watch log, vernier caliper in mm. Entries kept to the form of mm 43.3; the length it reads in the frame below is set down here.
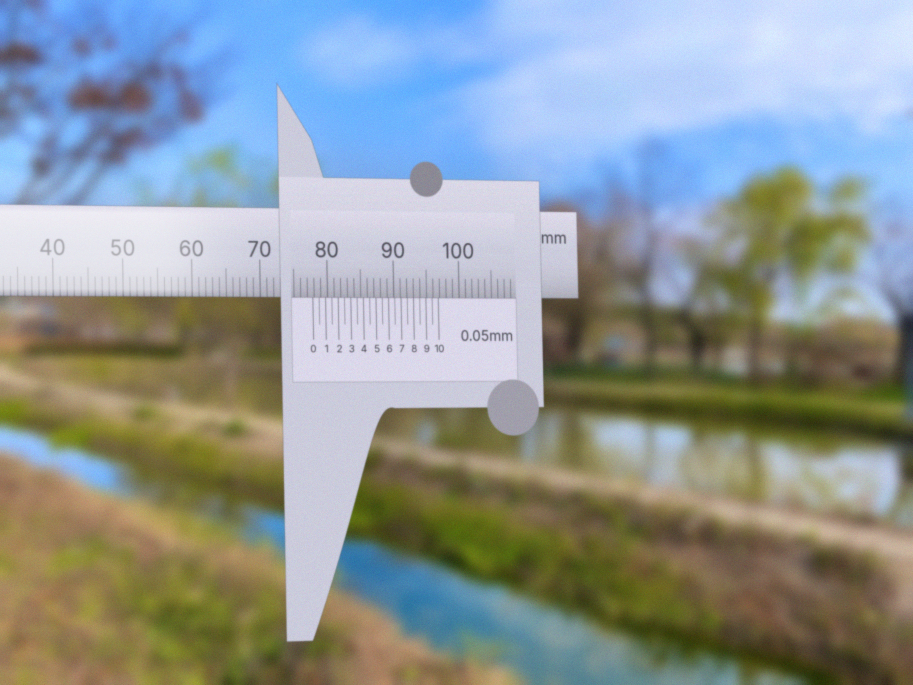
mm 77.8
